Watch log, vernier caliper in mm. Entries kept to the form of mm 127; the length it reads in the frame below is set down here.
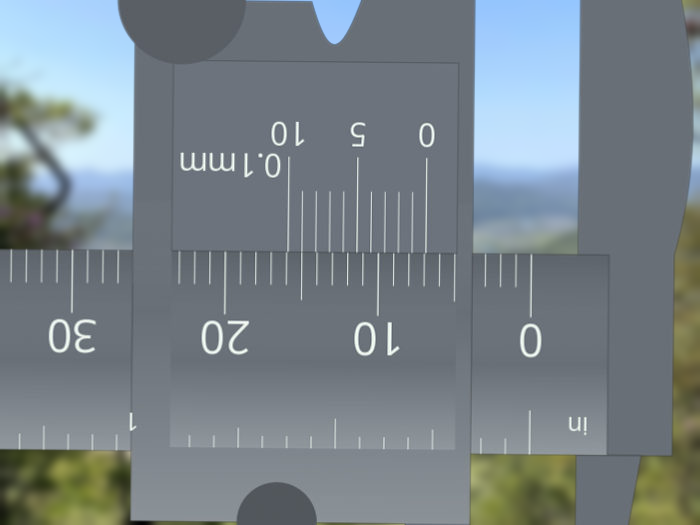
mm 6.9
